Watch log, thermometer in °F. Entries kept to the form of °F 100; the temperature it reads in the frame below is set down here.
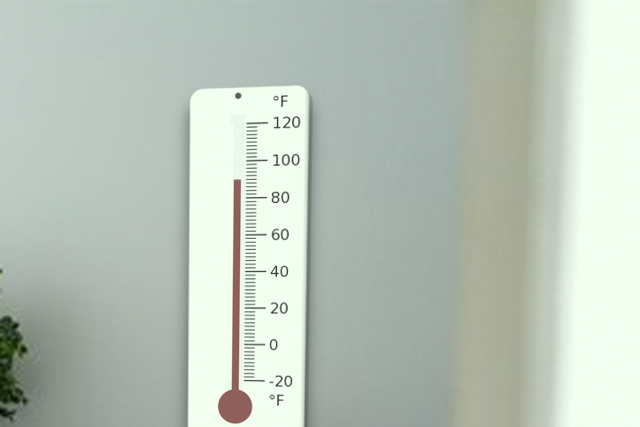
°F 90
